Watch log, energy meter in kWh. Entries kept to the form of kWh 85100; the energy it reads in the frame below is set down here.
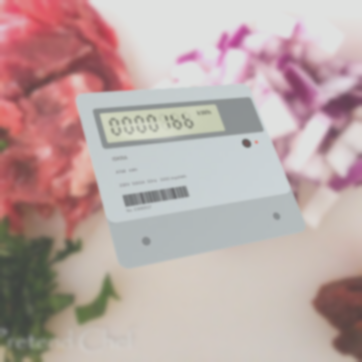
kWh 166
